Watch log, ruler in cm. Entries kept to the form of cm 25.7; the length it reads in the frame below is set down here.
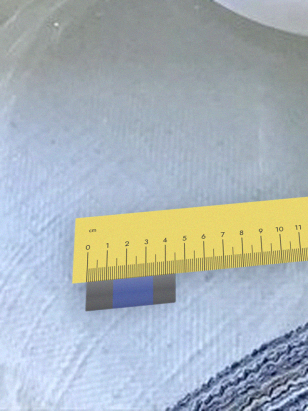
cm 4.5
